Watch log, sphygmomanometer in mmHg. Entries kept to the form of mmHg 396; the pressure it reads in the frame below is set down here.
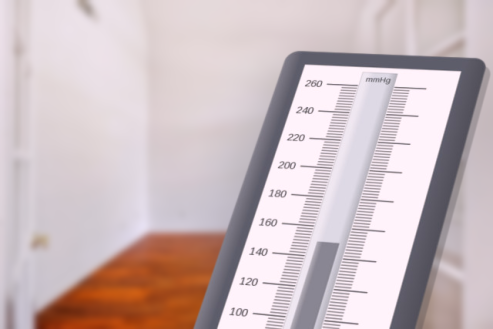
mmHg 150
